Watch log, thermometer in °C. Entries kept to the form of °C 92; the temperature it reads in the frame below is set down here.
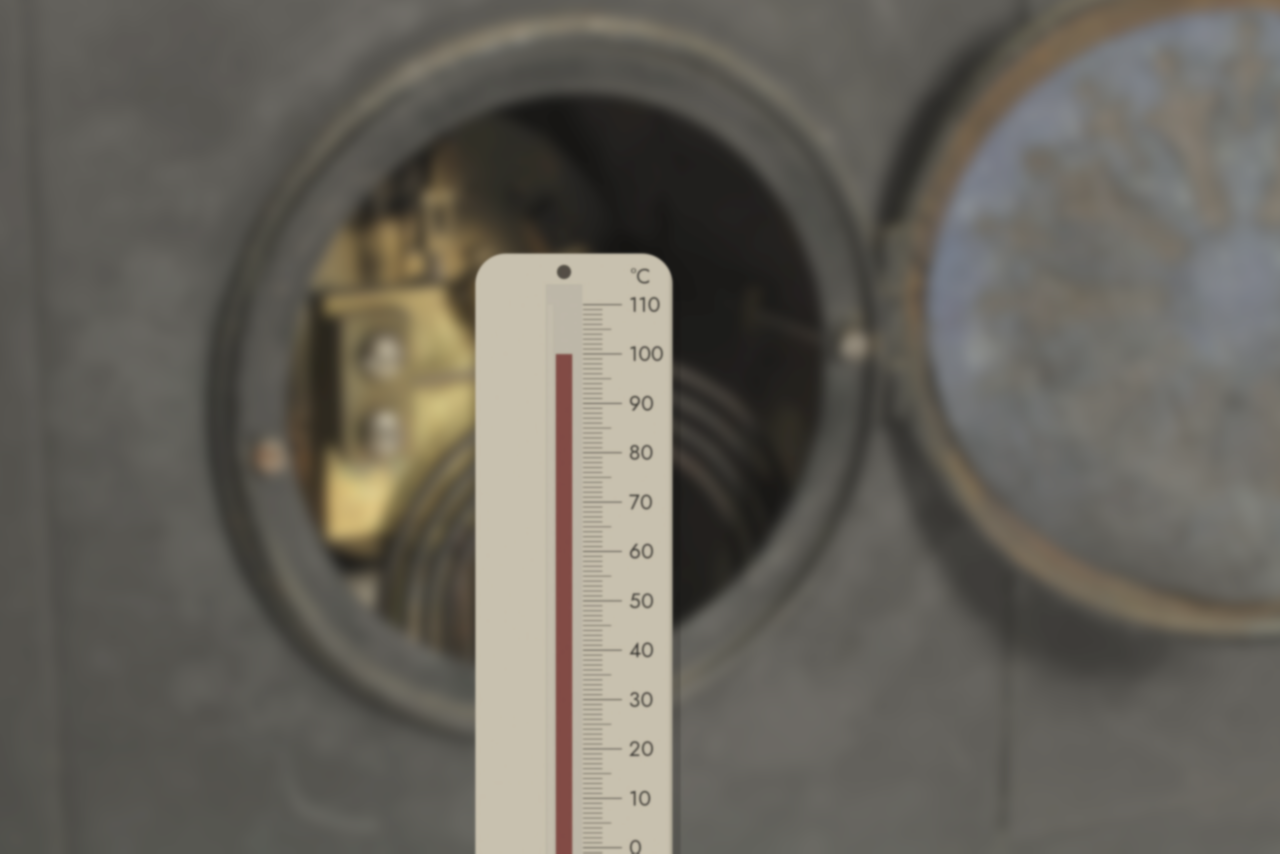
°C 100
